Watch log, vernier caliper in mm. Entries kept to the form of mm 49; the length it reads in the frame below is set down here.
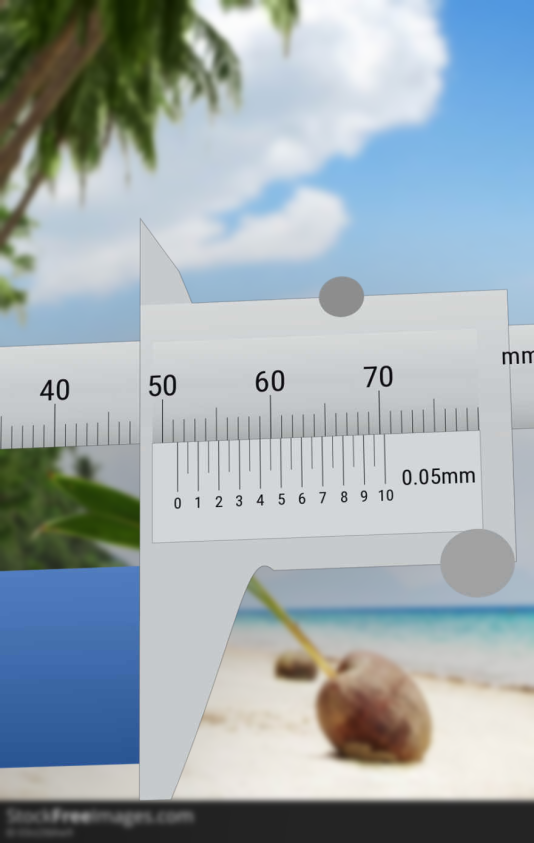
mm 51.4
